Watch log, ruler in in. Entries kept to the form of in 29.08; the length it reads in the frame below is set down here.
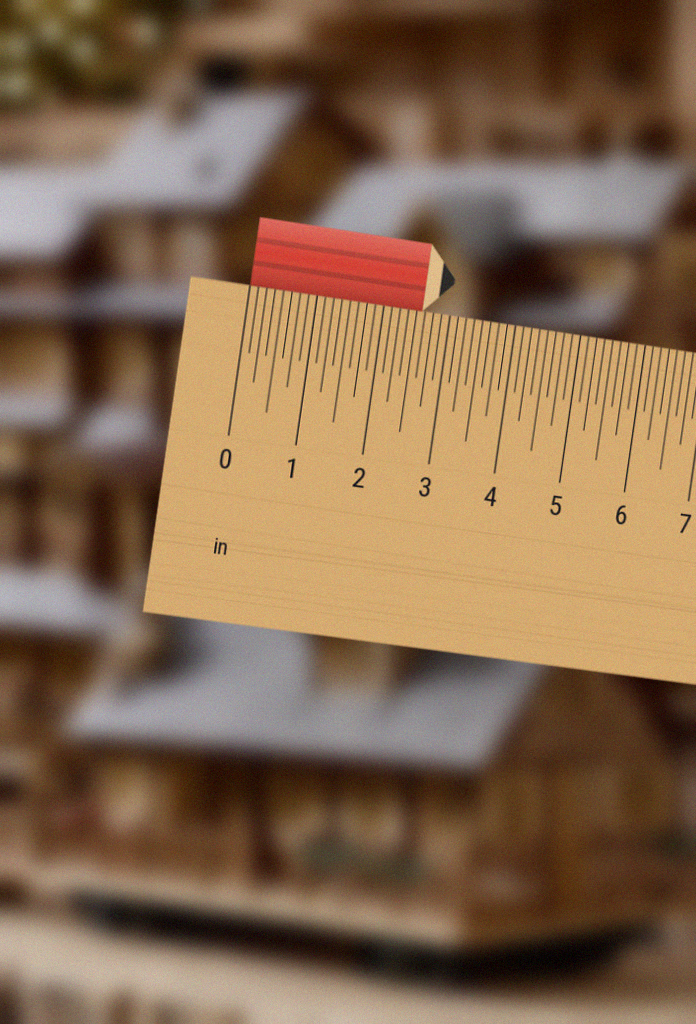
in 3
